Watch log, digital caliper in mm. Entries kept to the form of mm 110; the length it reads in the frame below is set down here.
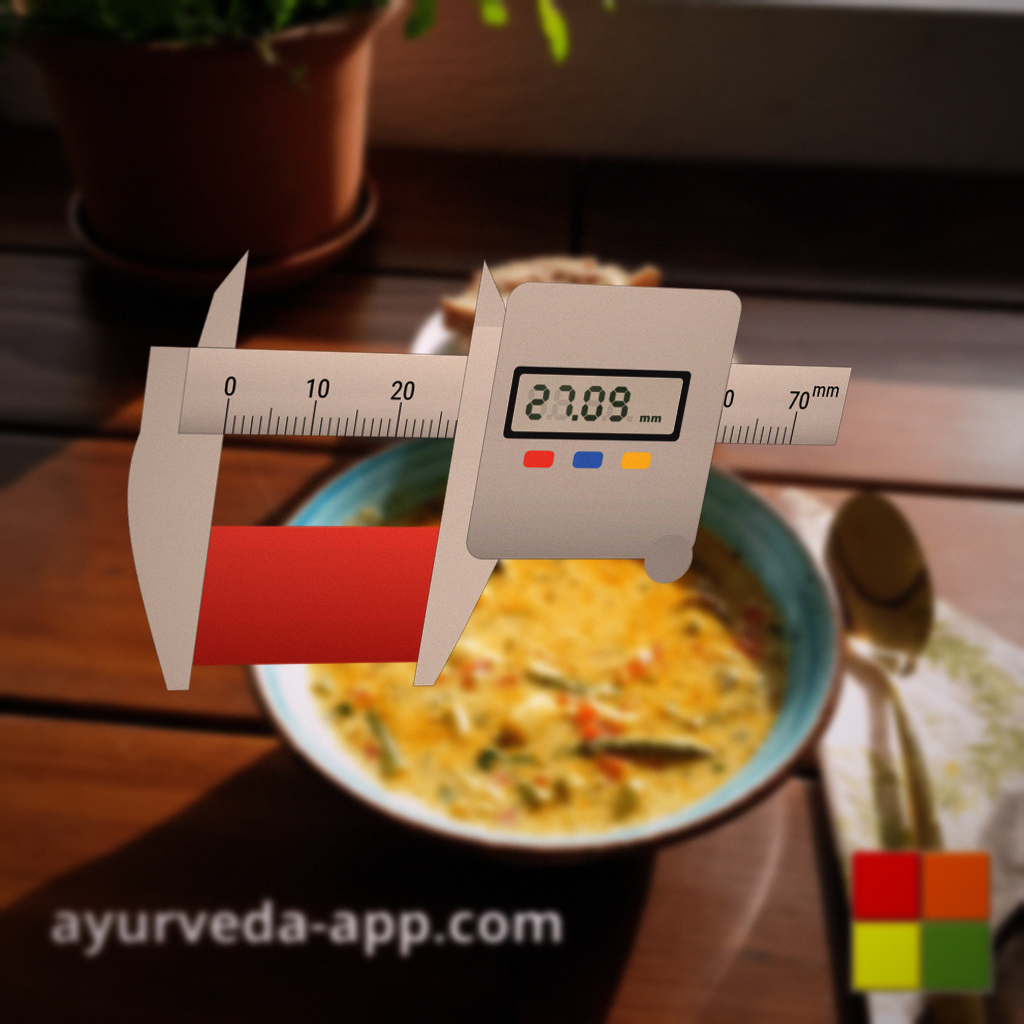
mm 27.09
